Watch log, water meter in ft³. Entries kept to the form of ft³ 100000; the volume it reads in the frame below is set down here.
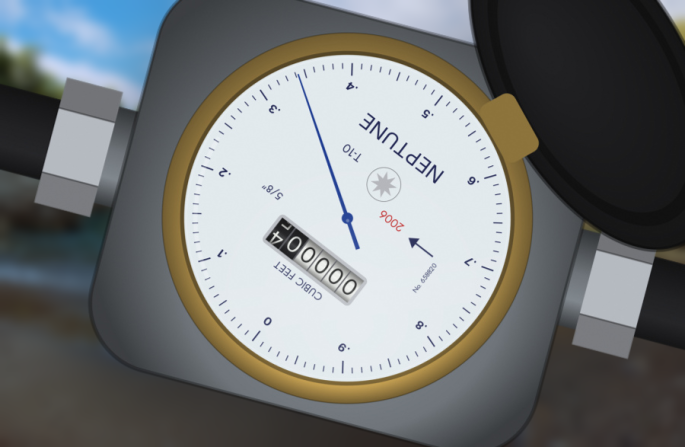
ft³ 4.34
